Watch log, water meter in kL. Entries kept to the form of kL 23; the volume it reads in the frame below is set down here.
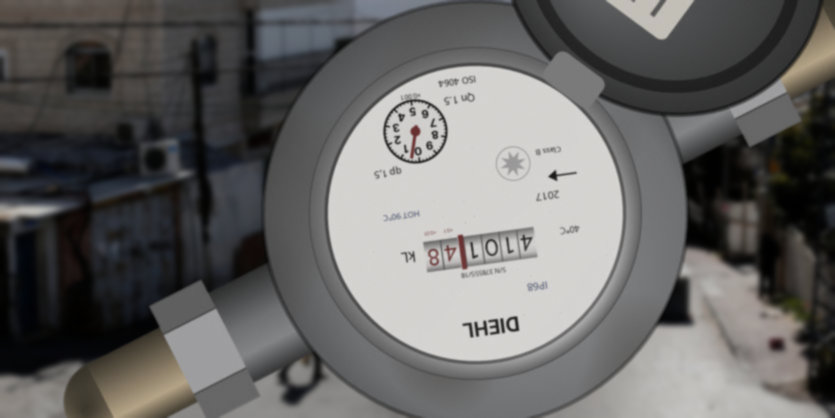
kL 4101.480
